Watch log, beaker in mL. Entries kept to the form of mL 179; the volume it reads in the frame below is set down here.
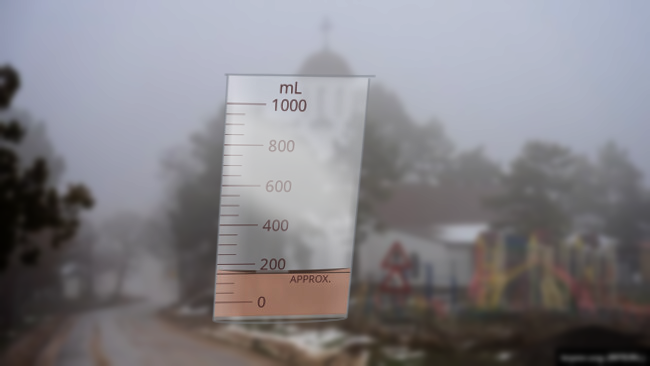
mL 150
